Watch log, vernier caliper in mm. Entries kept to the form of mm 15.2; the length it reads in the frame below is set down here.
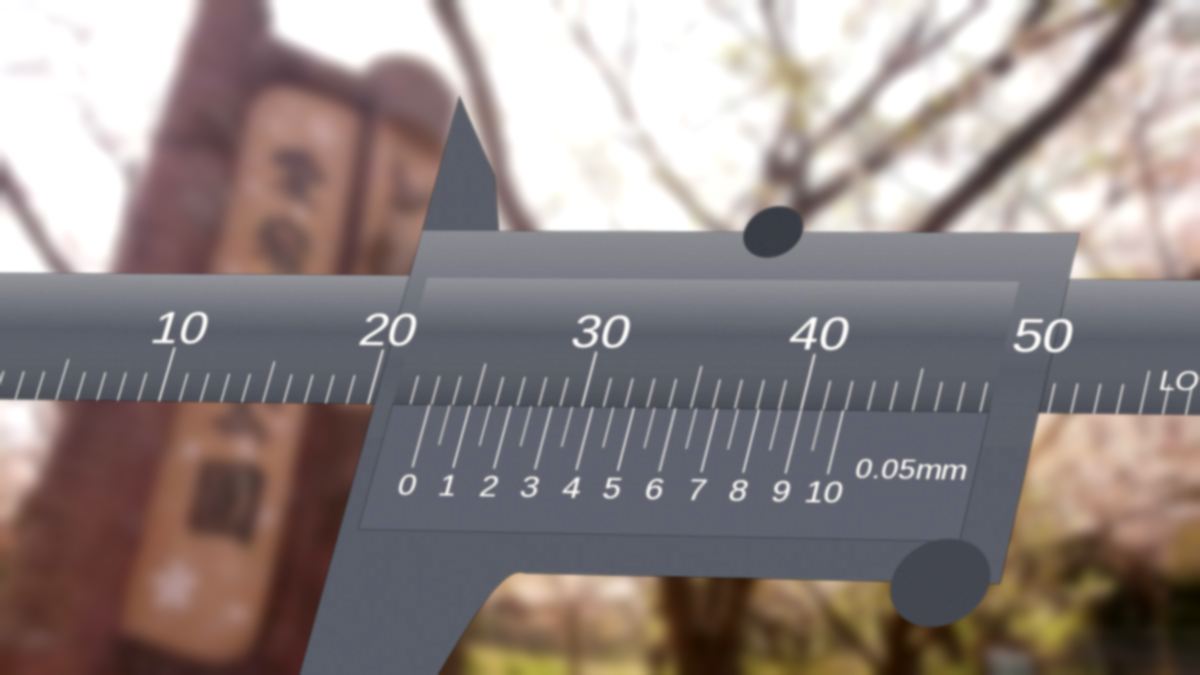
mm 22.9
